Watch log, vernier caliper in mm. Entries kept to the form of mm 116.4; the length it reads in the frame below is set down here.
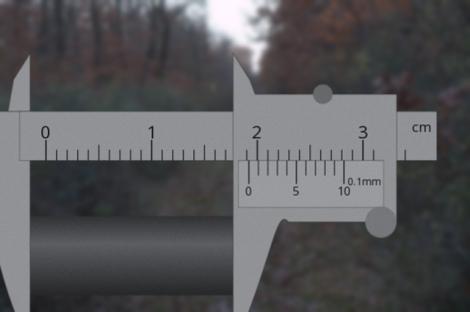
mm 19.2
